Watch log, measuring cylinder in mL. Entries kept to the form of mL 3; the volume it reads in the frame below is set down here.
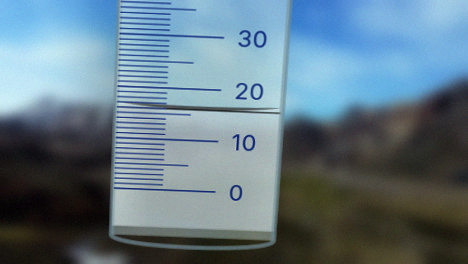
mL 16
